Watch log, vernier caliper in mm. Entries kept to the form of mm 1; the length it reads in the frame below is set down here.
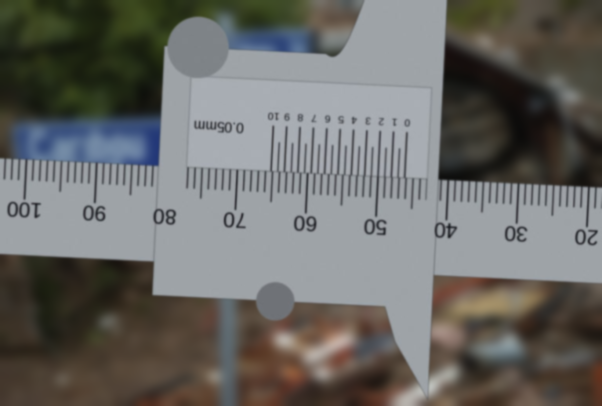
mm 46.2
